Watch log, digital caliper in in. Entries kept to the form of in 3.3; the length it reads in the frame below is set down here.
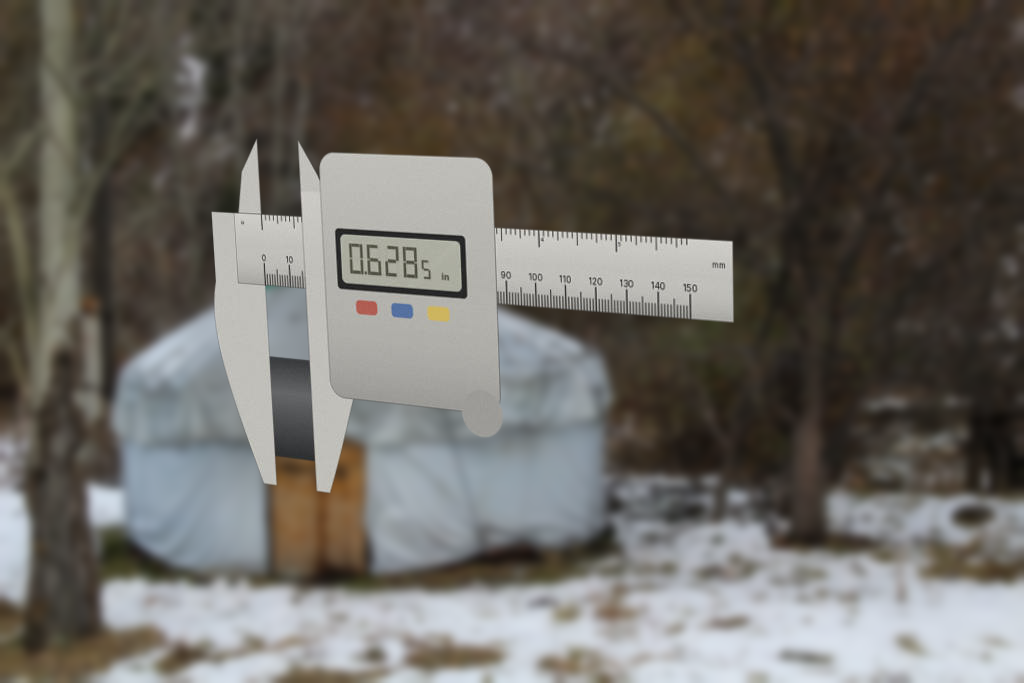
in 0.6285
